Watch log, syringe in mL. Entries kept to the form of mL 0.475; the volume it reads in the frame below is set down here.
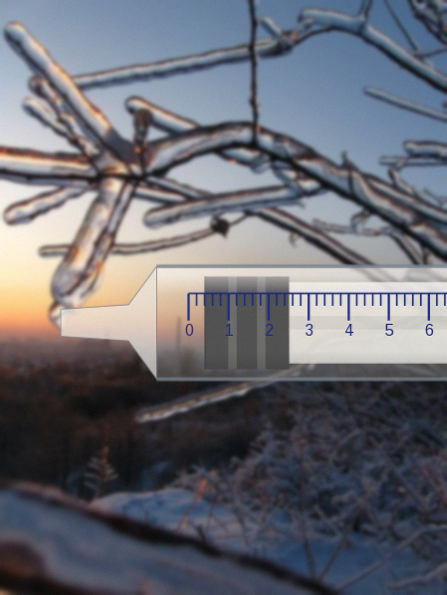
mL 0.4
